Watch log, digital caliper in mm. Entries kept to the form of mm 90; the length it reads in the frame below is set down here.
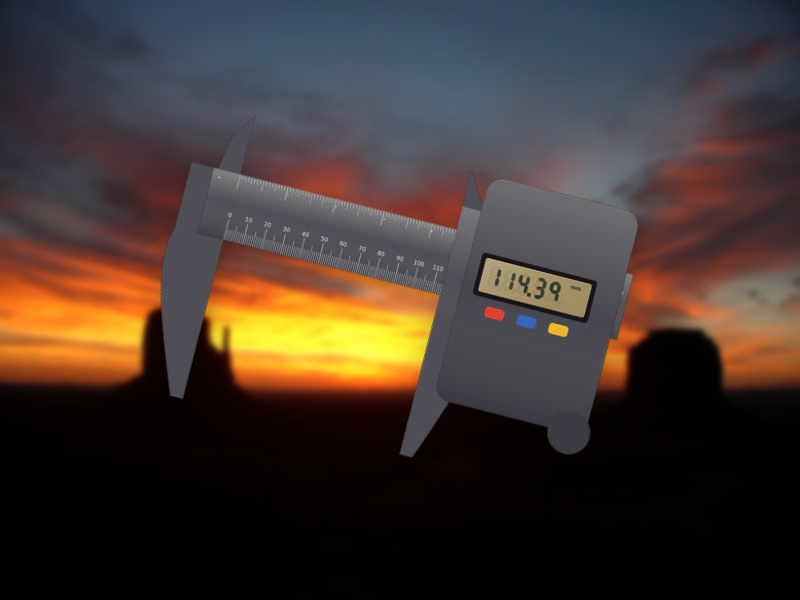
mm 114.39
